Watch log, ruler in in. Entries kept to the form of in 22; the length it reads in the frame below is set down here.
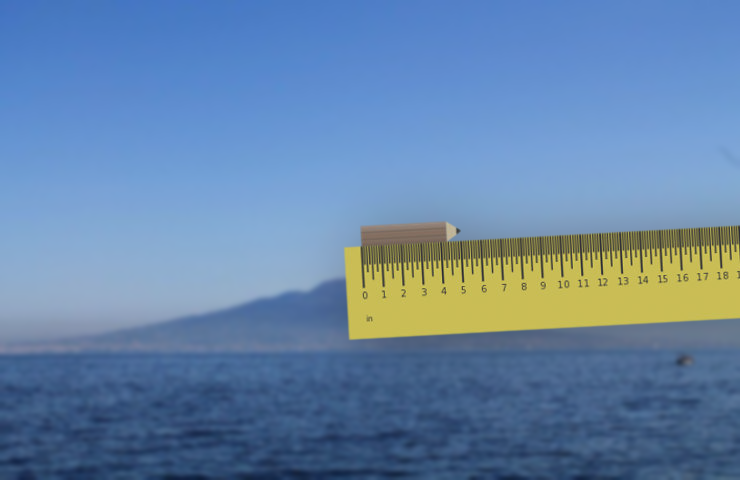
in 5
